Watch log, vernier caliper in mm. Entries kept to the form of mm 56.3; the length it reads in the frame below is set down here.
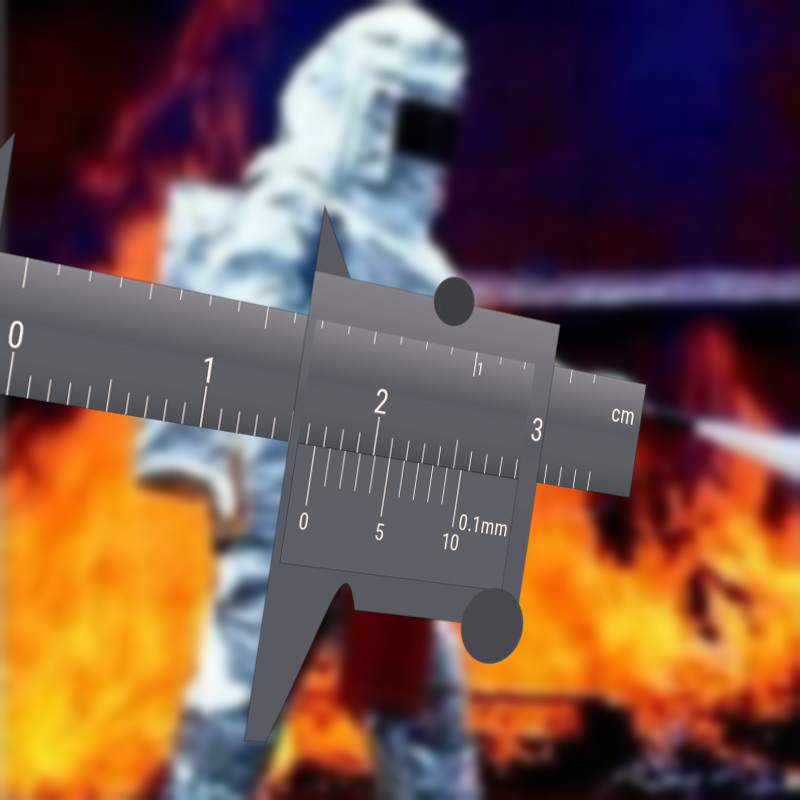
mm 16.5
